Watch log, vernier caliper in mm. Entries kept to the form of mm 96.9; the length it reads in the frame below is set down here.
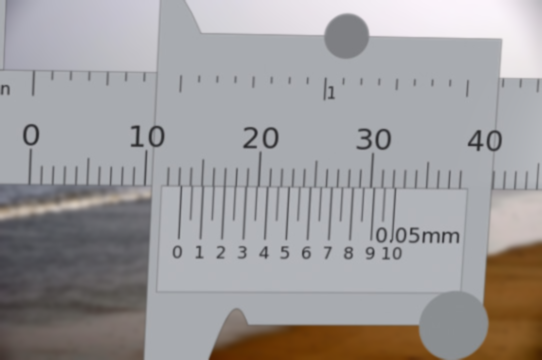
mm 13.2
